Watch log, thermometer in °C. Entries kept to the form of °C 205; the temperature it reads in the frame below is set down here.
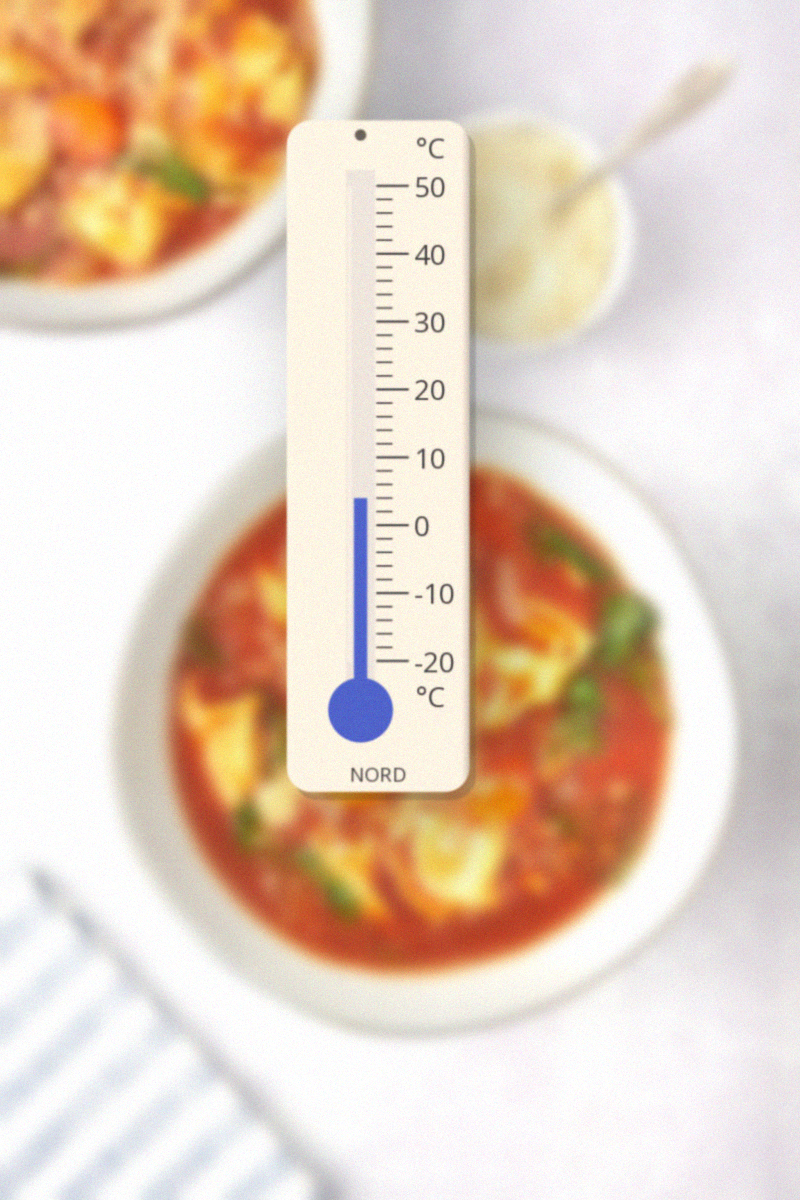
°C 4
